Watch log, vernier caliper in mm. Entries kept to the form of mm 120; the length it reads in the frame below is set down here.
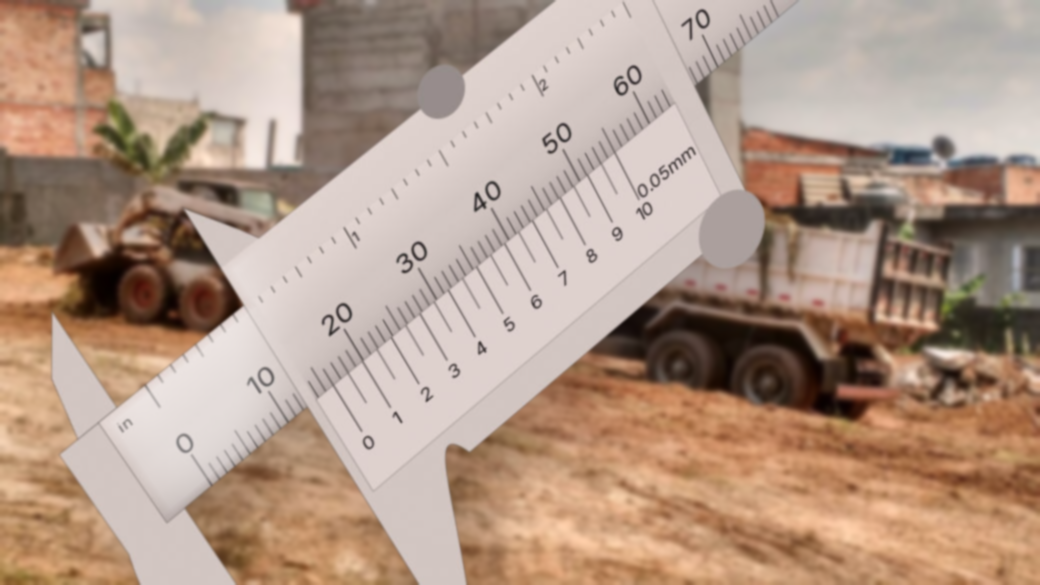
mm 16.0
